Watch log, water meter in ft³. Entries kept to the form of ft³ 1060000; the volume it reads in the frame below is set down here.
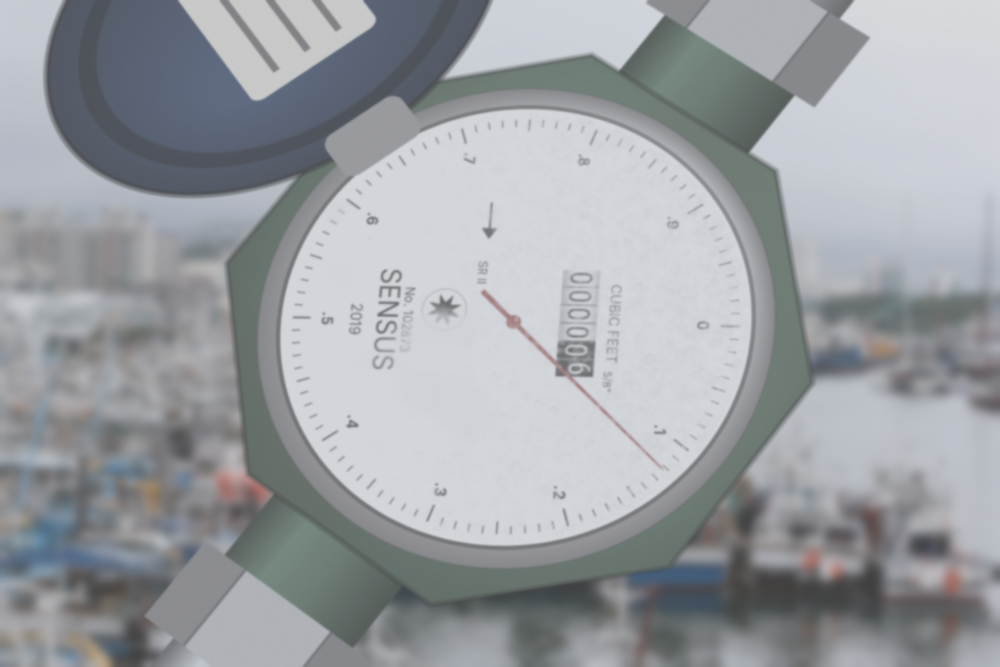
ft³ 6.12
